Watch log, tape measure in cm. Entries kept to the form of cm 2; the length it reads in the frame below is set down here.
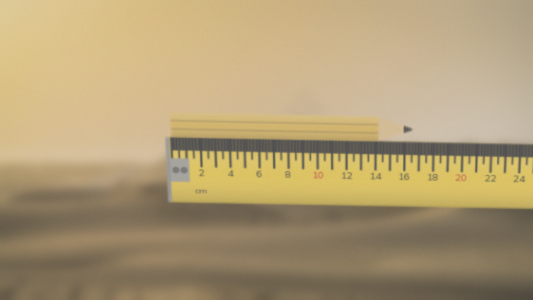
cm 16.5
